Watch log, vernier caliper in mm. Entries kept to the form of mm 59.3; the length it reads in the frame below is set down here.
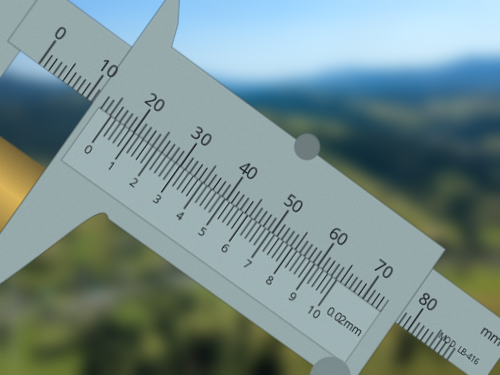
mm 15.2
